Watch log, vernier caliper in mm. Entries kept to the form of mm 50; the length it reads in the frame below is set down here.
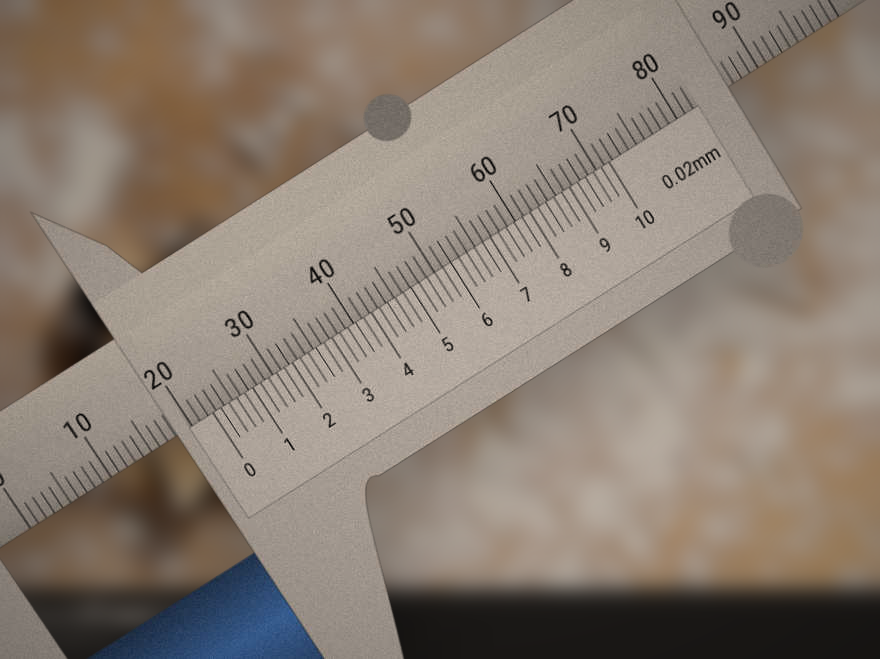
mm 22.6
